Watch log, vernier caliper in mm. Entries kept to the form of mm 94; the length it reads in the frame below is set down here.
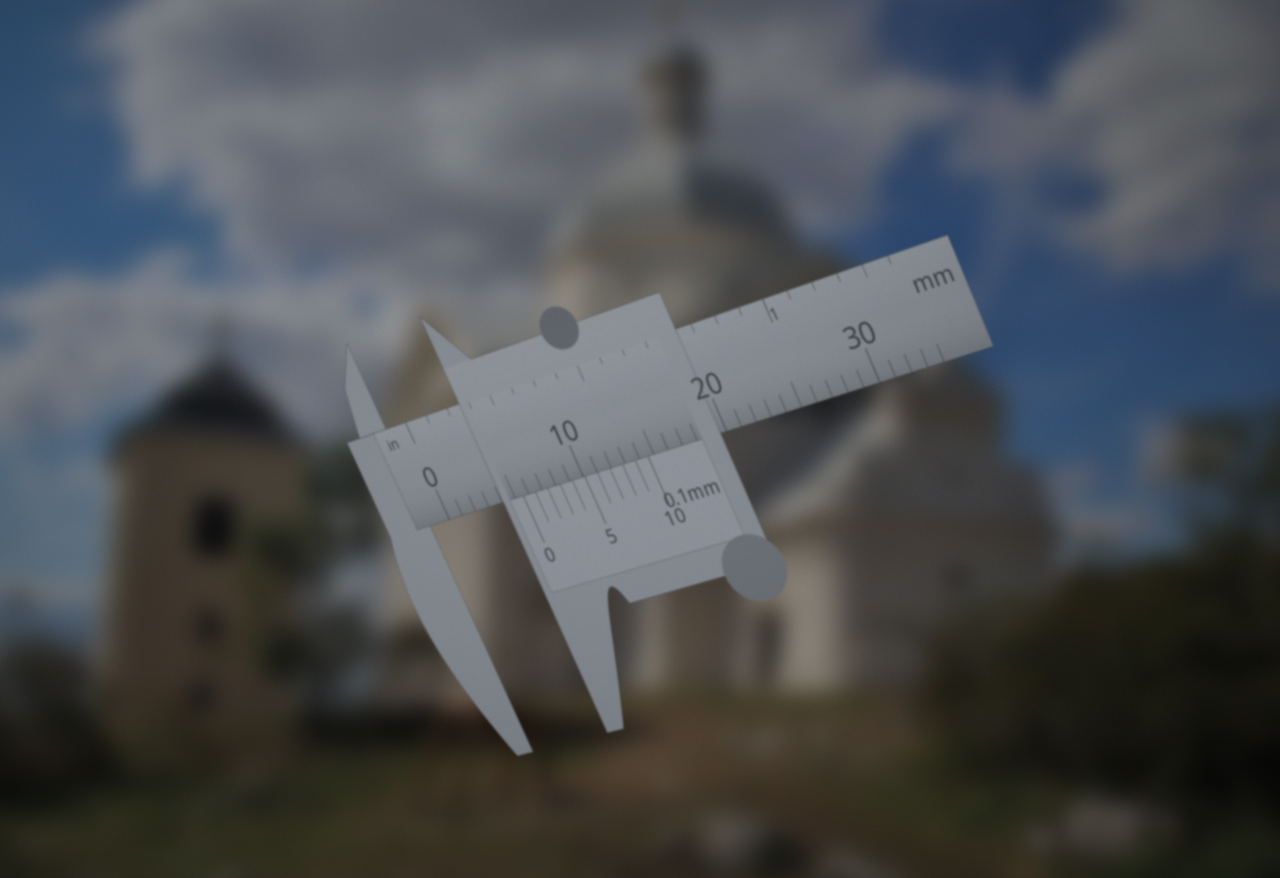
mm 5.6
